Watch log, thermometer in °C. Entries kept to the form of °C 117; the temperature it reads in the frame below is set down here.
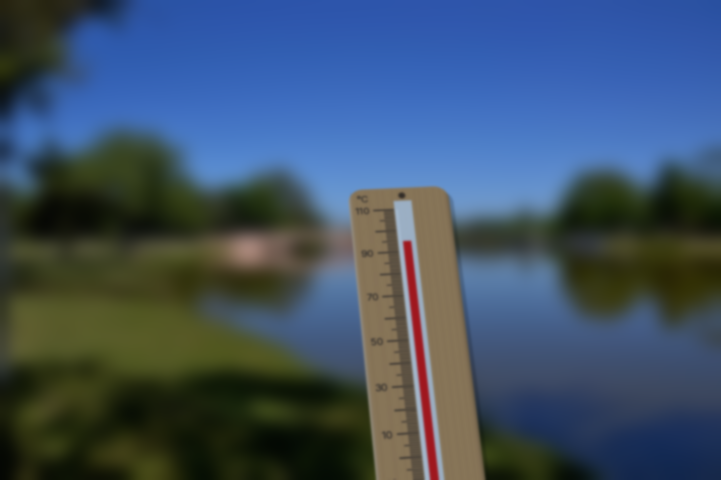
°C 95
